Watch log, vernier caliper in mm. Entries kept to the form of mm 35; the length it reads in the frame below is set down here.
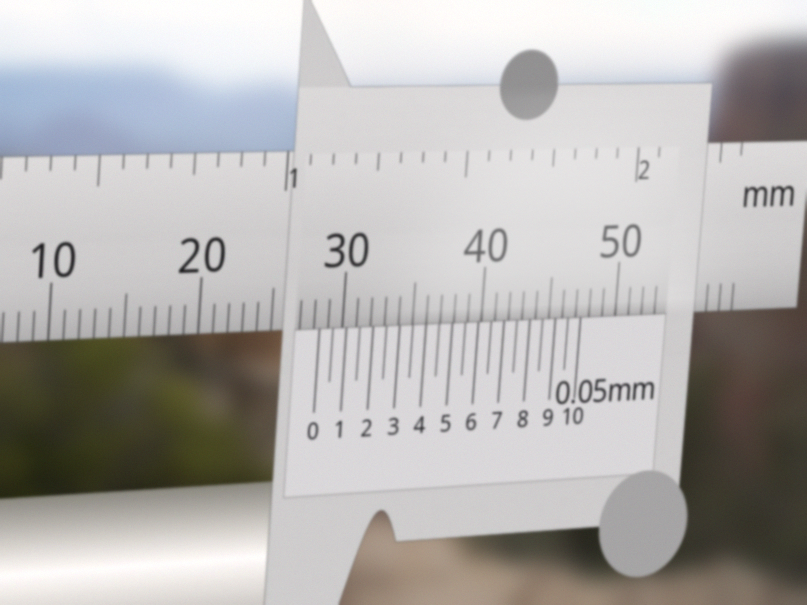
mm 28.4
